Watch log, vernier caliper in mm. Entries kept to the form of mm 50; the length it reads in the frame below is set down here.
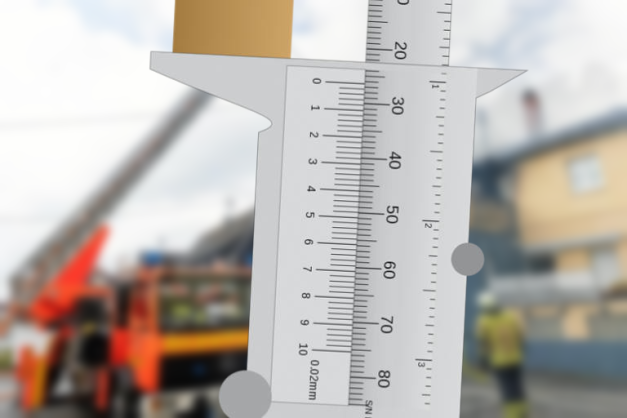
mm 26.4
